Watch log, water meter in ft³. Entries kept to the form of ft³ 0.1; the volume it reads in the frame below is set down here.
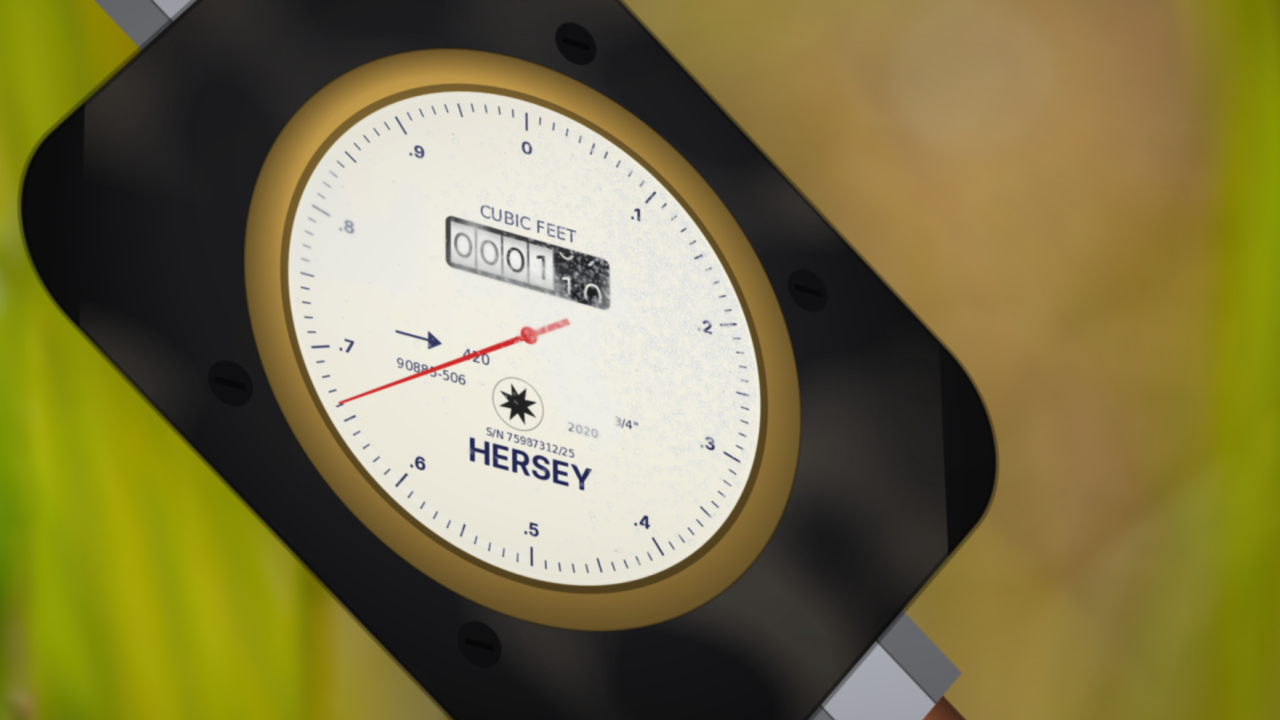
ft³ 109.66
